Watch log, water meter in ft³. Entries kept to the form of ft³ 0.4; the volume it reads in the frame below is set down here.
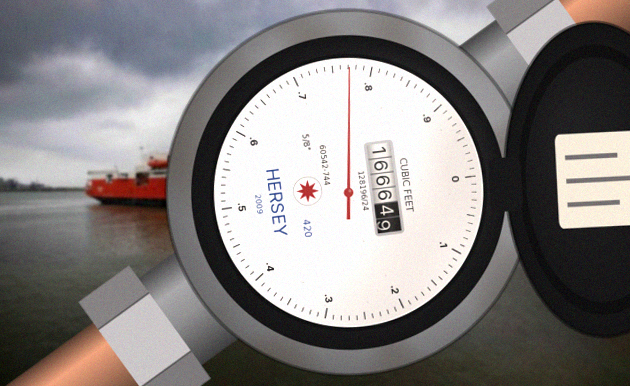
ft³ 166648.77
